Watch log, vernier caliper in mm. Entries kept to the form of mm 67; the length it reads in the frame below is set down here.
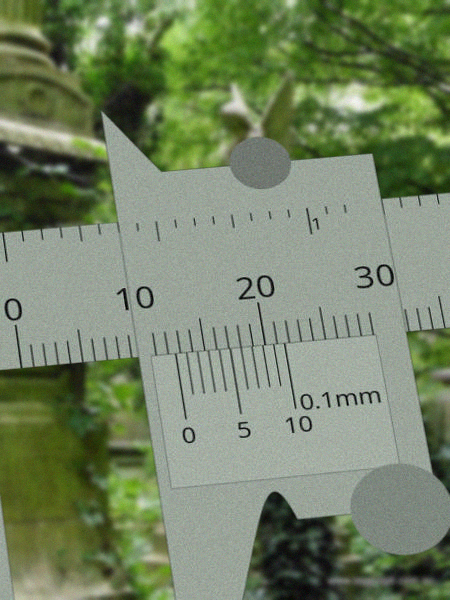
mm 12.6
